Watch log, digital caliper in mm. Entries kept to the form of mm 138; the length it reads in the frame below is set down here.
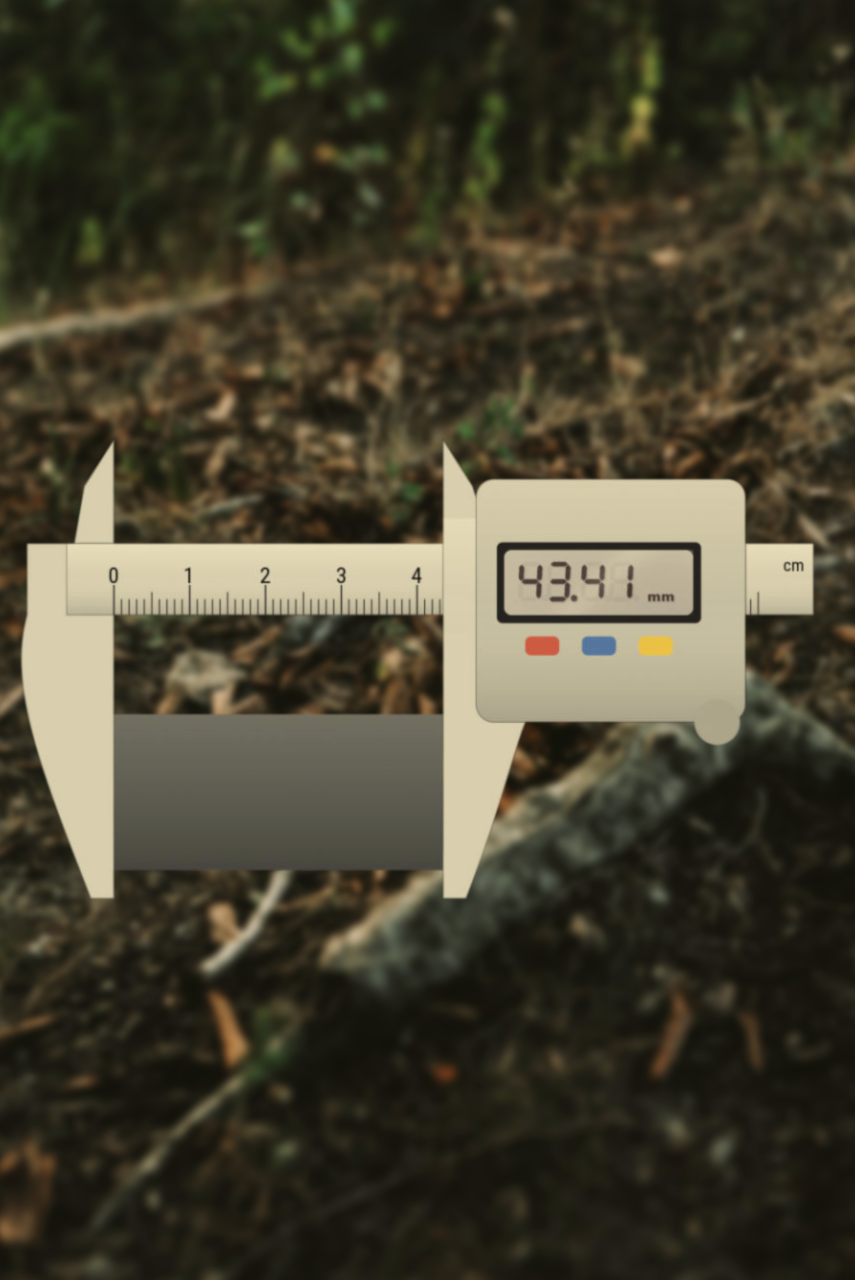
mm 43.41
